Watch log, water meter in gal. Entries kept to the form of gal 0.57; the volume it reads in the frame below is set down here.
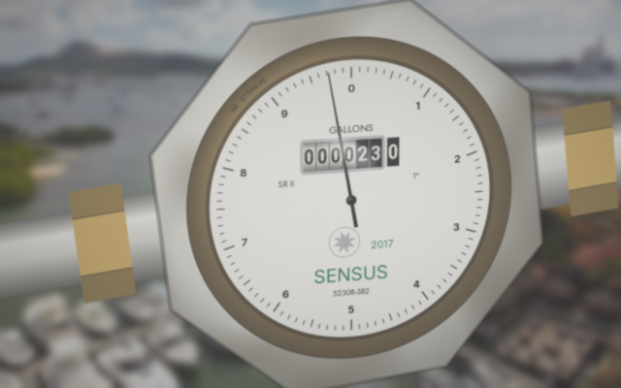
gal 229.7
